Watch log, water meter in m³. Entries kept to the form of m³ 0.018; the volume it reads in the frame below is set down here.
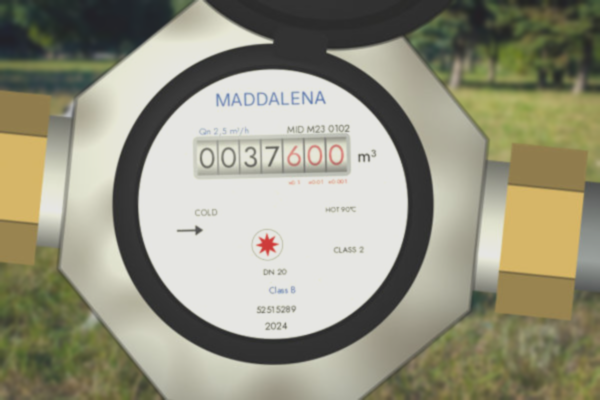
m³ 37.600
